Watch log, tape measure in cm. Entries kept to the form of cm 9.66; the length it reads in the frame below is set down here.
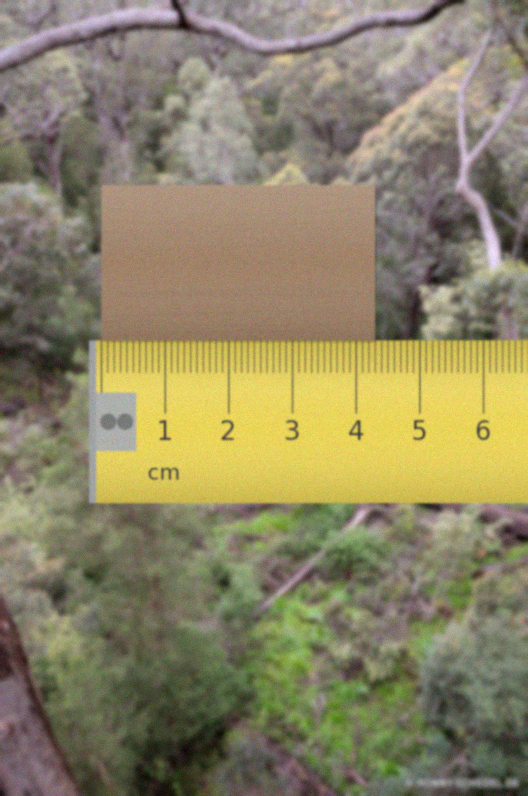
cm 4.3
